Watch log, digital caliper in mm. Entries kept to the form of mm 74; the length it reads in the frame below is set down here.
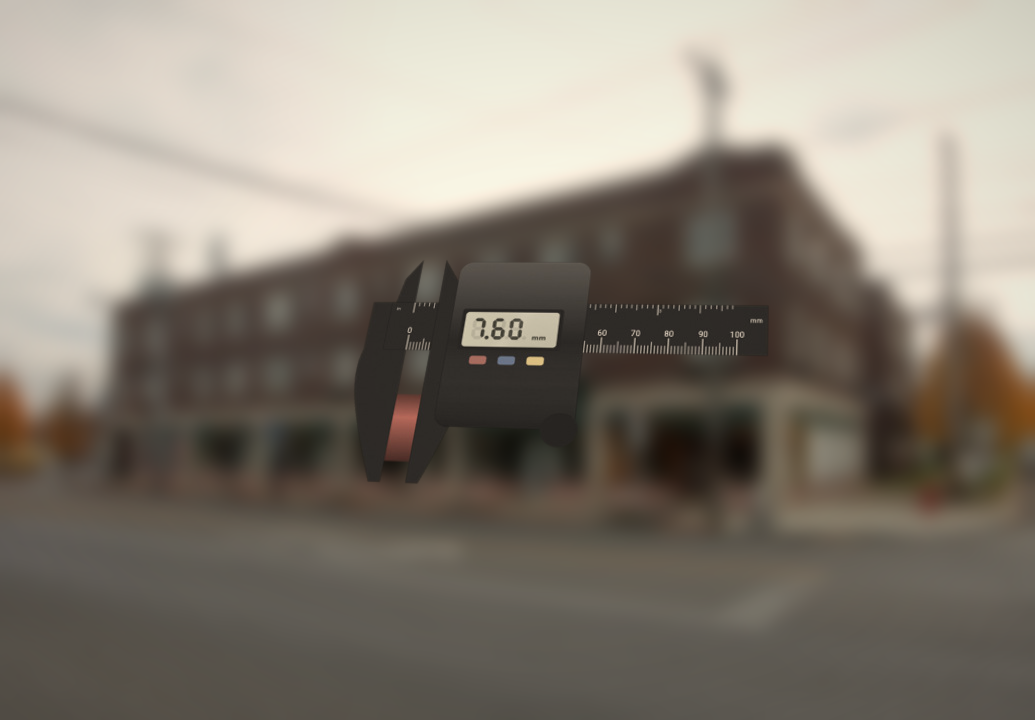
mm 7.60
